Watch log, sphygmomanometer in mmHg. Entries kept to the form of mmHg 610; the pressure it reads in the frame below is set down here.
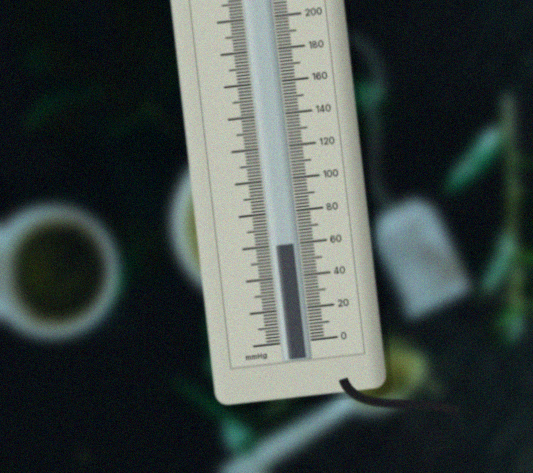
mmHg 60
